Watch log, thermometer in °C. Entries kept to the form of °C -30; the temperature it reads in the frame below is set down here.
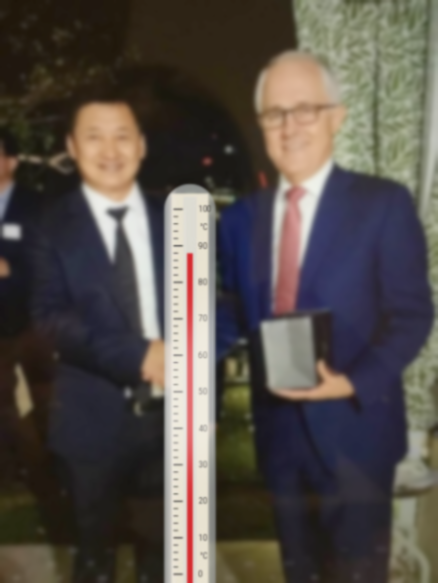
°C 88
